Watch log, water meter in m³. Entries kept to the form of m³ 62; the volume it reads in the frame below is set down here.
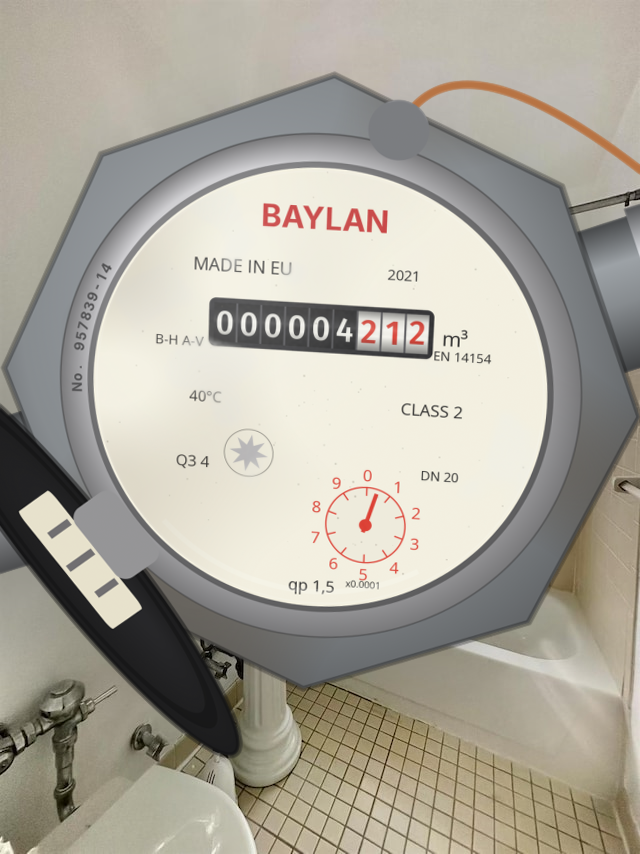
m³ 4.2120
